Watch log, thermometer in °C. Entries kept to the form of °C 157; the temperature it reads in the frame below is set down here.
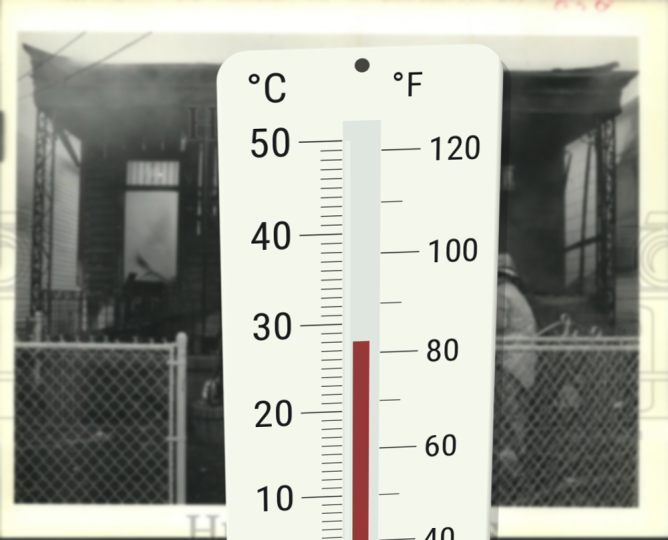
°C 28
